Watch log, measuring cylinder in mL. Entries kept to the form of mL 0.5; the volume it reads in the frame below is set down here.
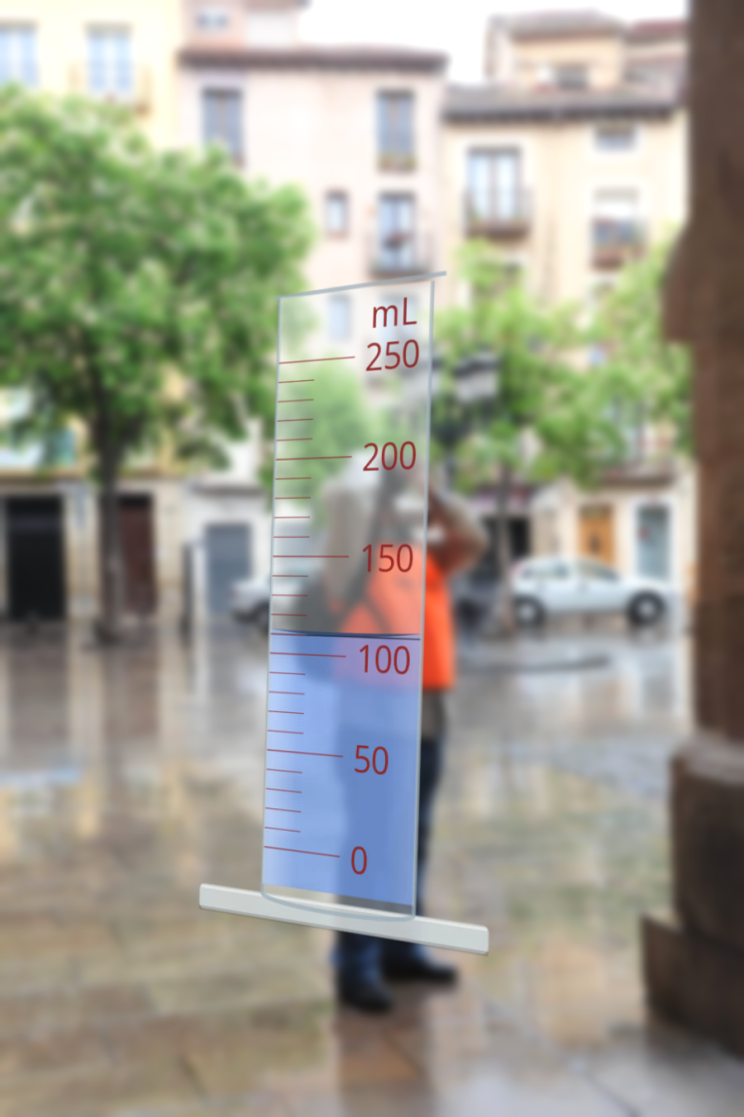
mL 110
